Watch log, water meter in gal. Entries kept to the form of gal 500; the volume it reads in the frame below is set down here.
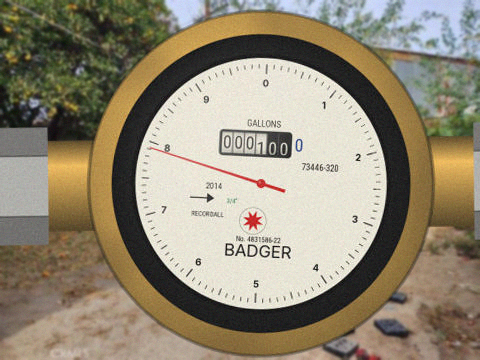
gal 997.9
